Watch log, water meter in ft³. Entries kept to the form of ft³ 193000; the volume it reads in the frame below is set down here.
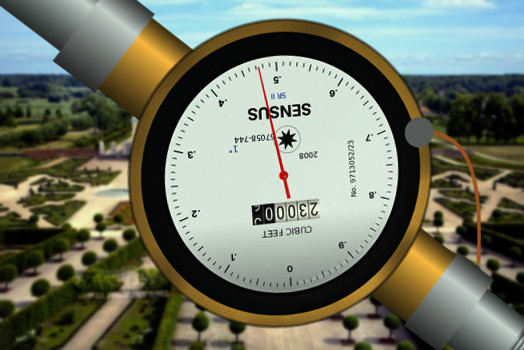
ft³ 230005.47
